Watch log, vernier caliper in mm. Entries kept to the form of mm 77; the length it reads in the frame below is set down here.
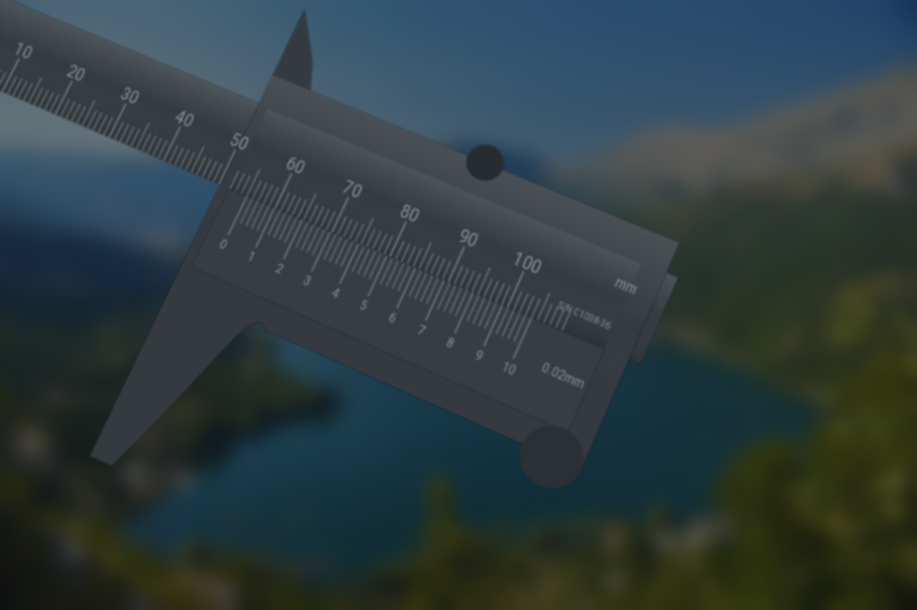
mm 55.0
